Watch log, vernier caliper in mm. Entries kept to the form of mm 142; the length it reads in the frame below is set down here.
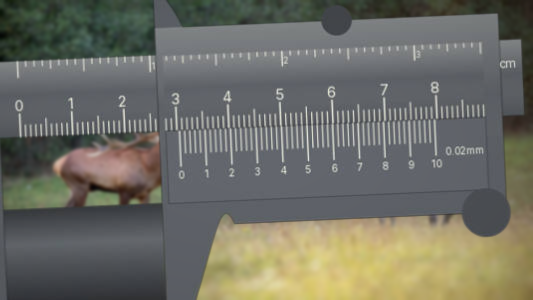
mm 30.5
